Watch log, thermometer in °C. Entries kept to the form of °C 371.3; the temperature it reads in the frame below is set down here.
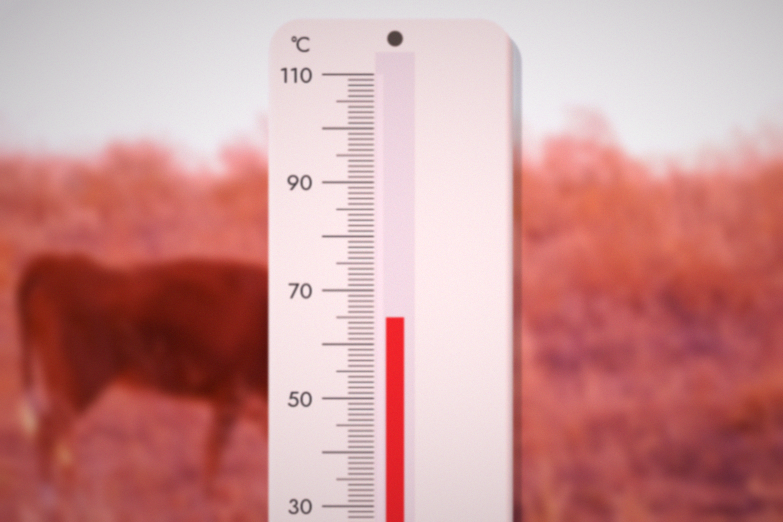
°C 65
